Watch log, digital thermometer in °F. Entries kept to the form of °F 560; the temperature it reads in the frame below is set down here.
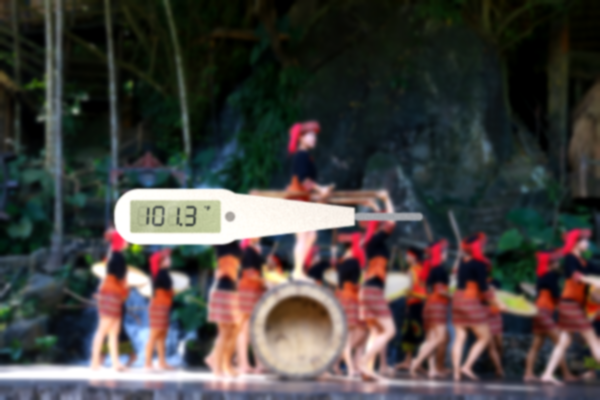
°F 101.3
